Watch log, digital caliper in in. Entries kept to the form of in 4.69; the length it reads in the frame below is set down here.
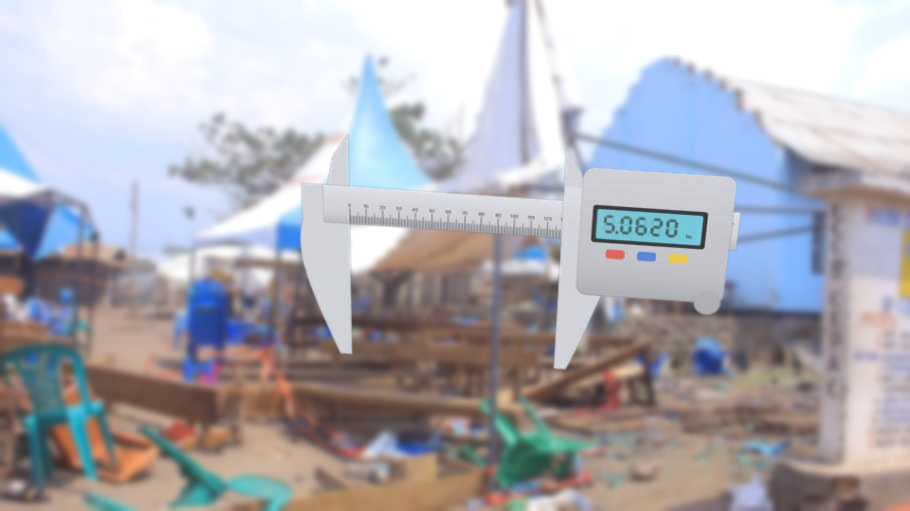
in 5.0620
